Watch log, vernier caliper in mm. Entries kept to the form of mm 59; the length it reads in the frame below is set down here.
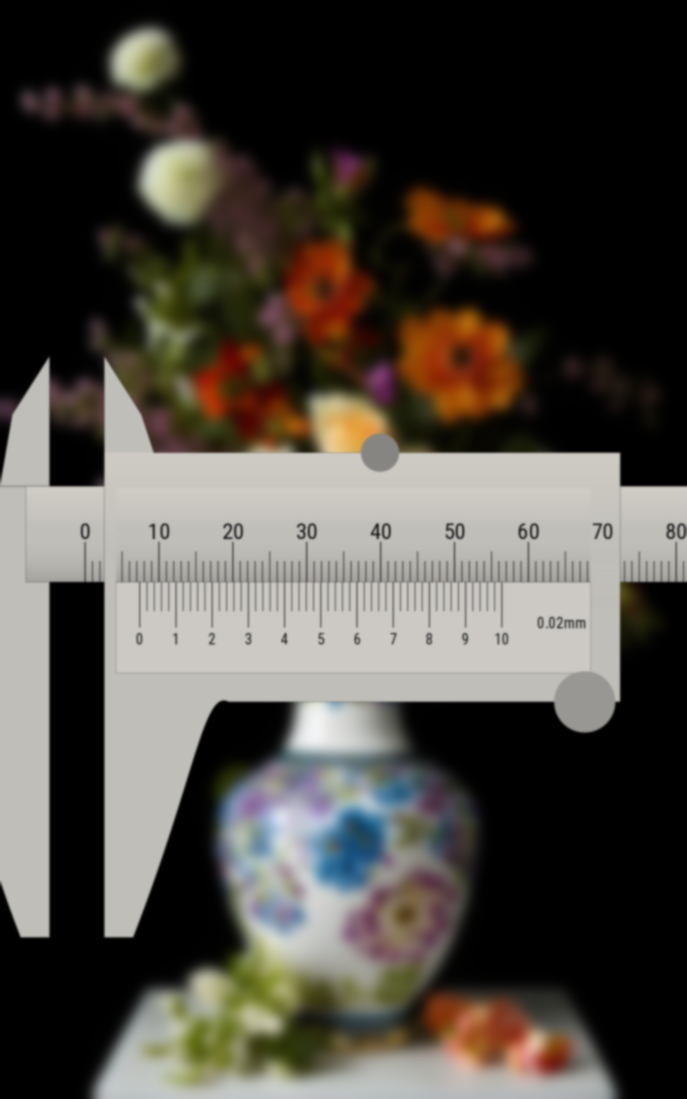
mm 7.4
